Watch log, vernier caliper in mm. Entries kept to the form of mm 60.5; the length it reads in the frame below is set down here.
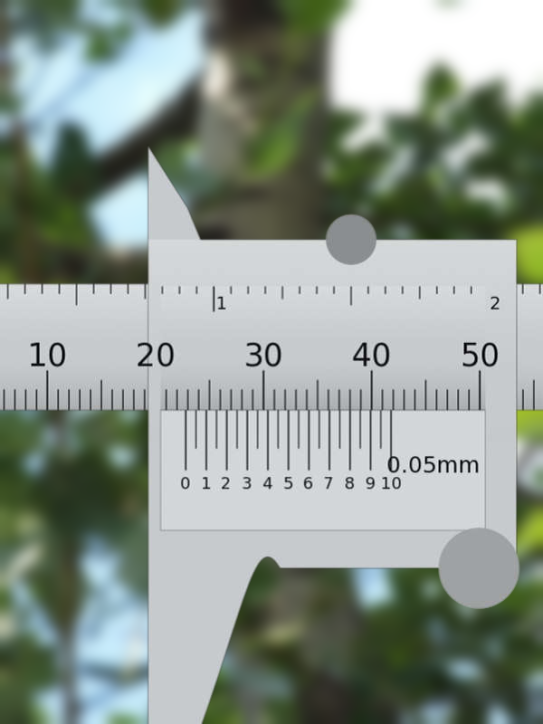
mm 22.8
